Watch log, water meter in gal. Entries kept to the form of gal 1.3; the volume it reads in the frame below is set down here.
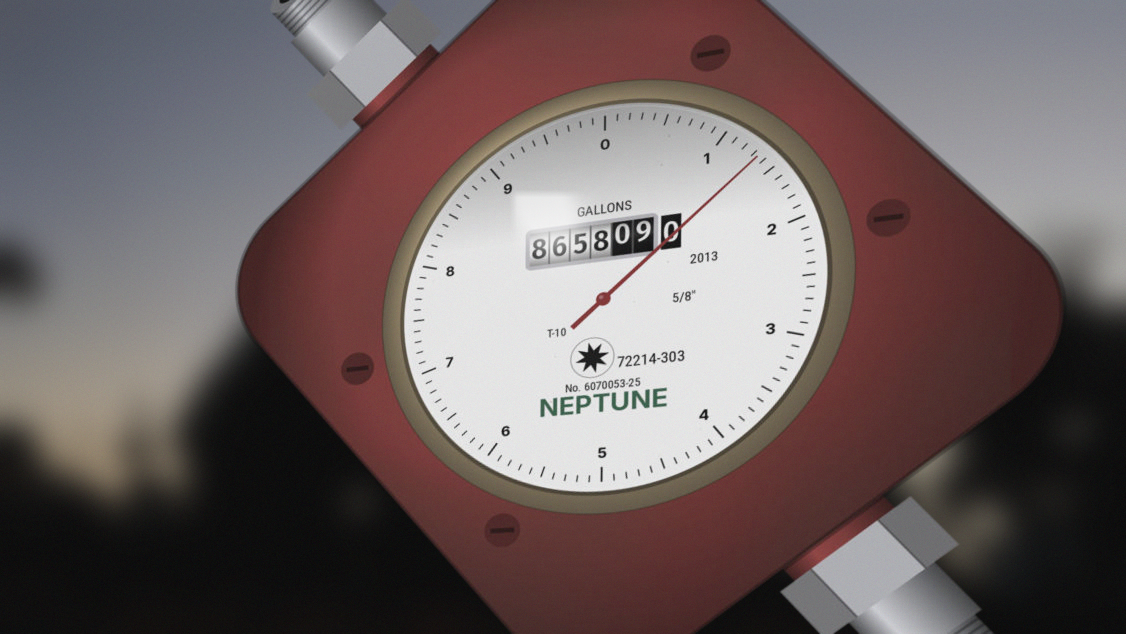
gal 8658091.3
